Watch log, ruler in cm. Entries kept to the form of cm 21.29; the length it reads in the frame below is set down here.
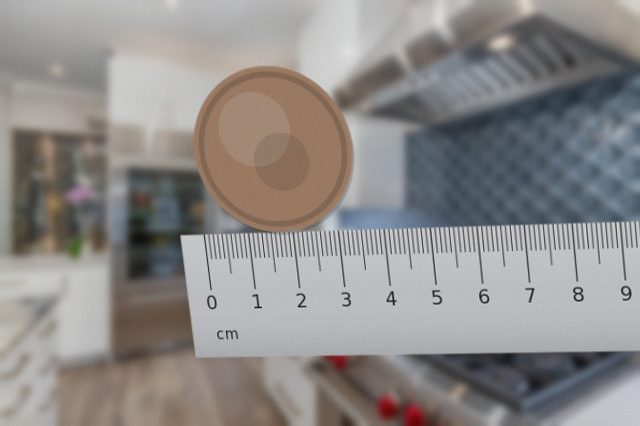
cm 3.5
